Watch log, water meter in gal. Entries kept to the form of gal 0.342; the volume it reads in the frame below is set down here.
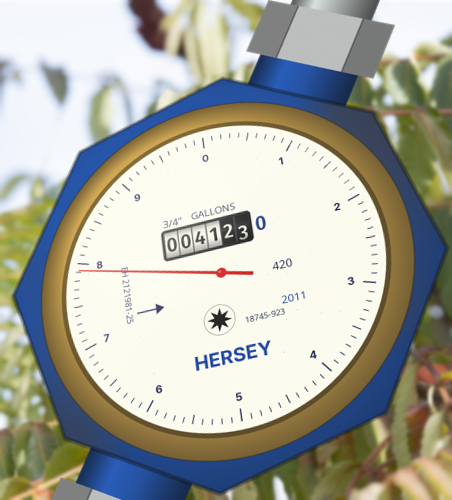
gal 41227.9
